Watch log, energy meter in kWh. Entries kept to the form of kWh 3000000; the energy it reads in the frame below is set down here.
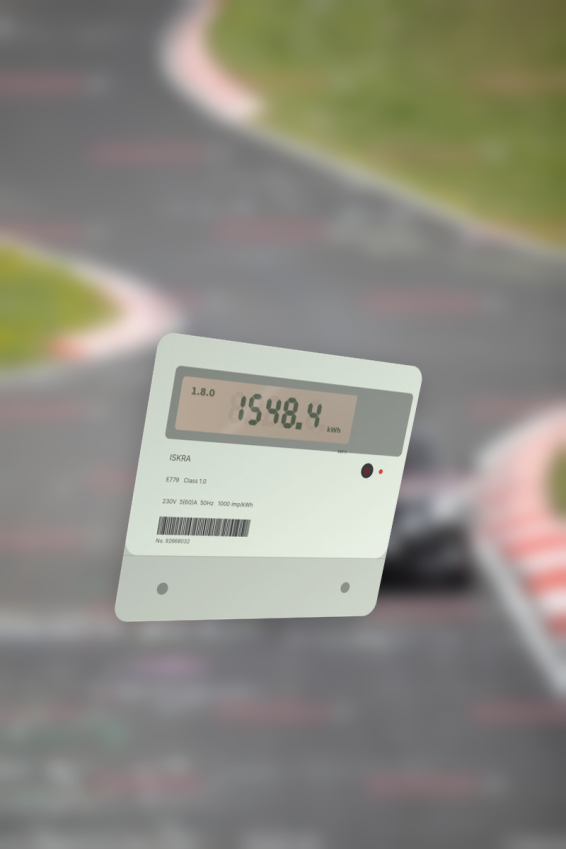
kWh 1548.4
